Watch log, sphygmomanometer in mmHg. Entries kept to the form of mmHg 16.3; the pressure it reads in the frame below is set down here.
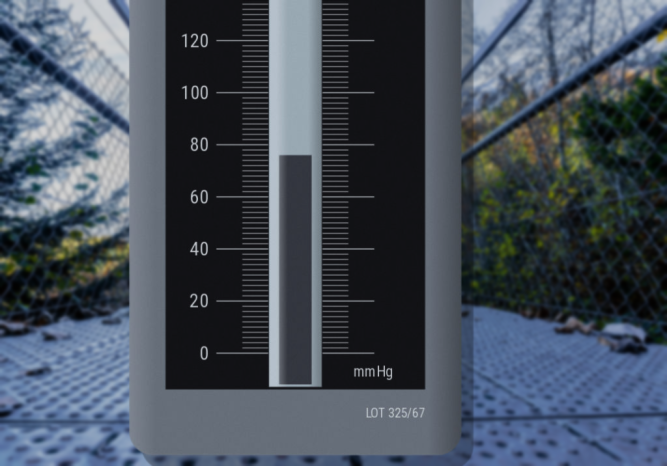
mmHg 76
